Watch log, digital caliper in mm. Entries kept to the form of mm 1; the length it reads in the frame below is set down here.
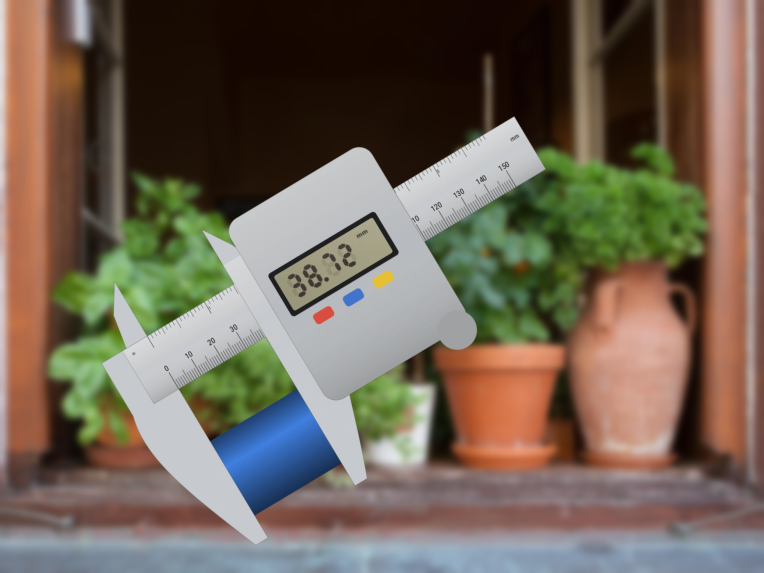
mm 38.72
